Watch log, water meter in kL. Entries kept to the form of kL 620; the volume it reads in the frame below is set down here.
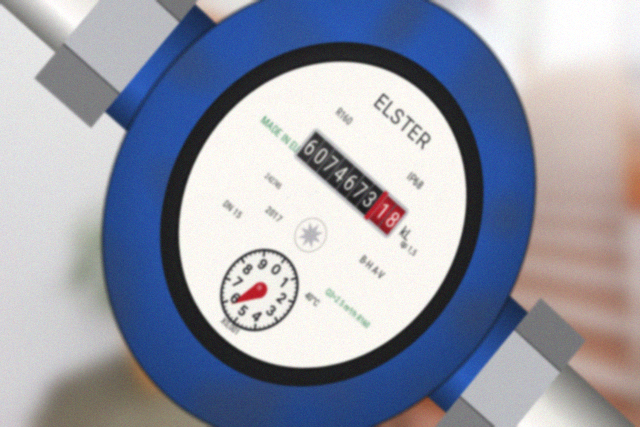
kL 6074673.185
